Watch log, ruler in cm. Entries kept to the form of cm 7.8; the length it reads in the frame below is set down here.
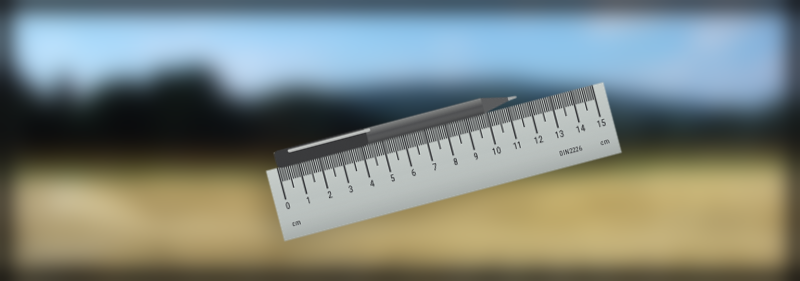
cm 11.5
